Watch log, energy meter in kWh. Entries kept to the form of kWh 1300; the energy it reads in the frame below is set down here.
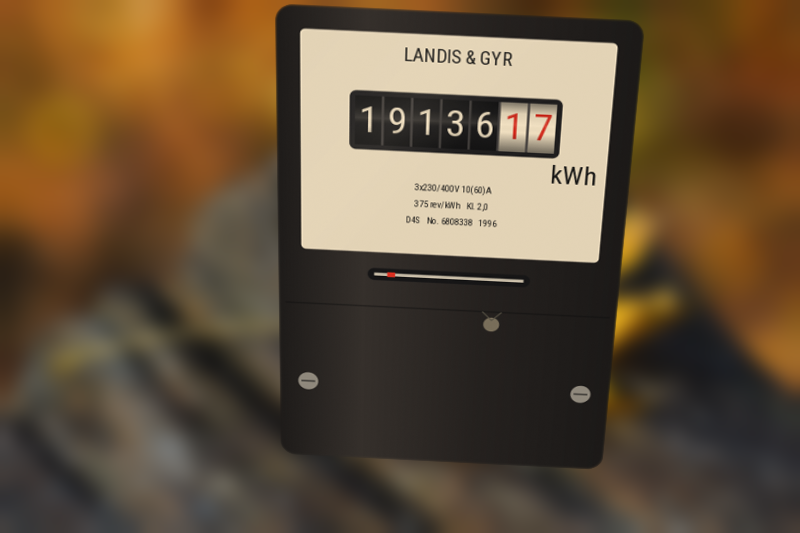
kWh 19136.17
